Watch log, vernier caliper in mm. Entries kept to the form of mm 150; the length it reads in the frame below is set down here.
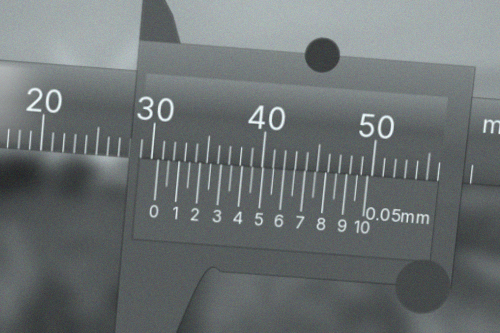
mm 30.6
